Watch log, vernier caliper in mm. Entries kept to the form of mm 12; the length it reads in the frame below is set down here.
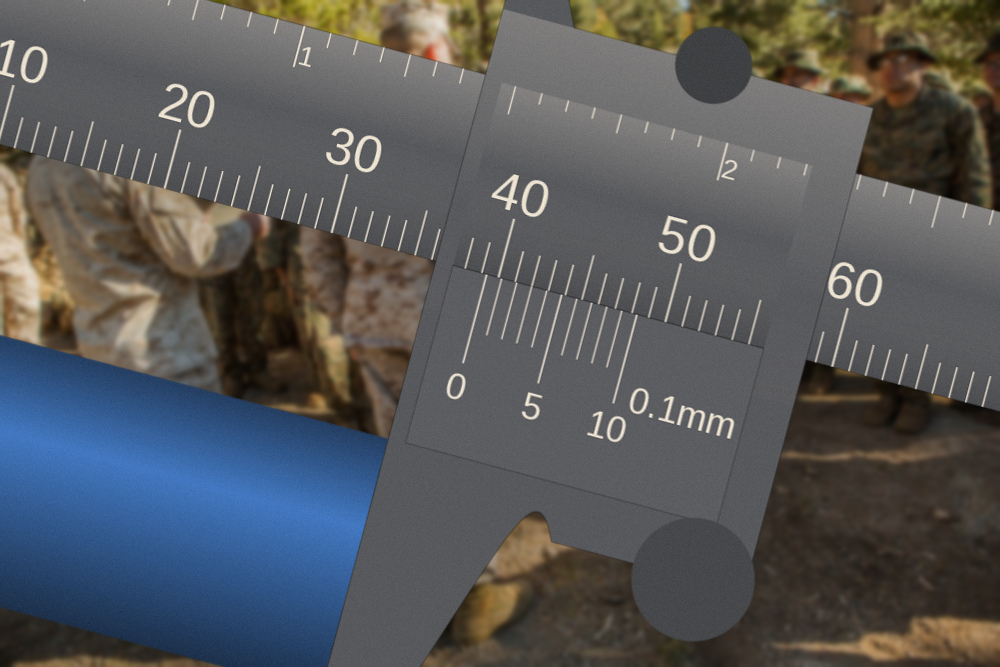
mm 39.3
